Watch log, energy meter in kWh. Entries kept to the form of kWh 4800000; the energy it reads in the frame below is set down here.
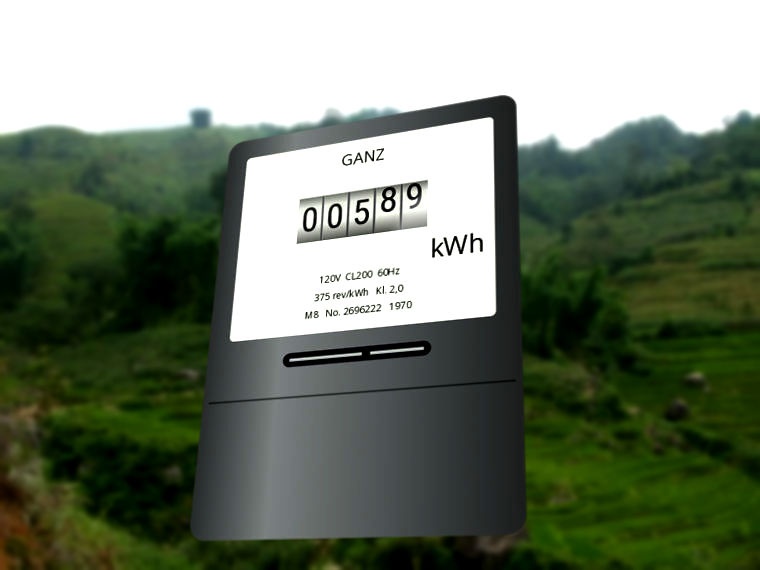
kWh 589
